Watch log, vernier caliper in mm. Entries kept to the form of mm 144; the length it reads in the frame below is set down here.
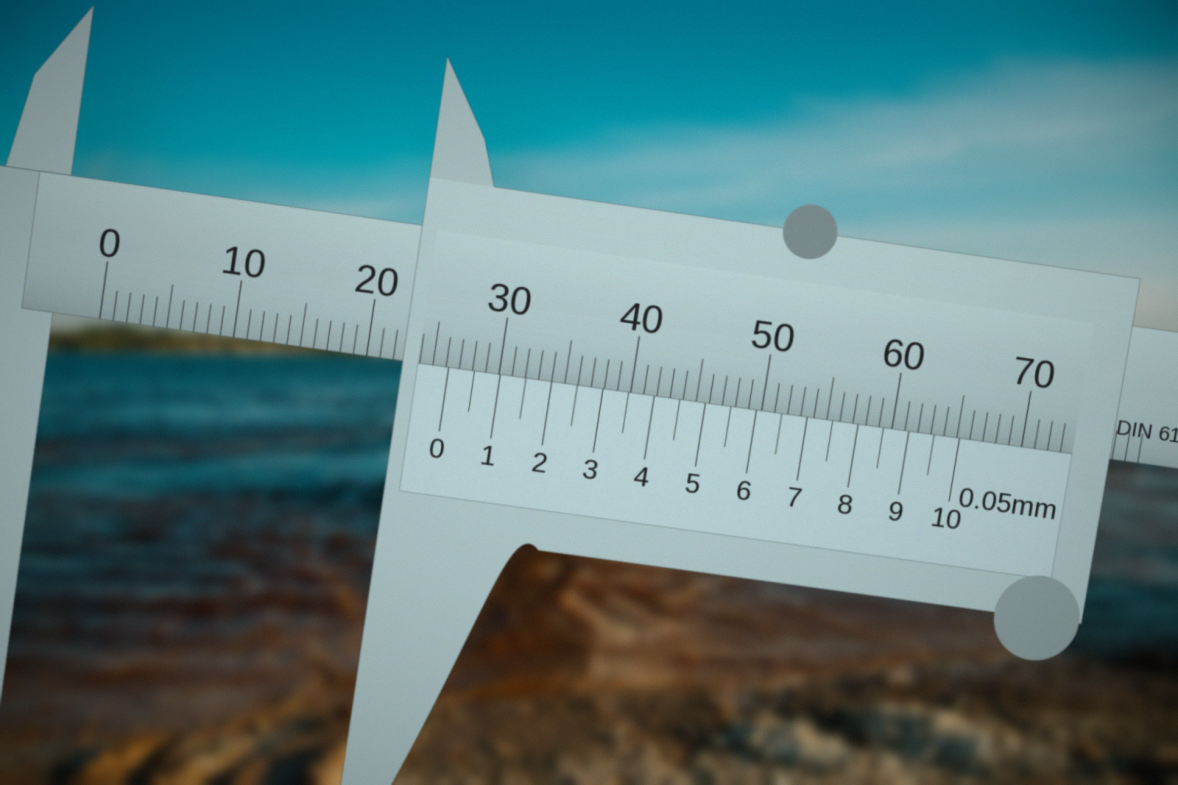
mm 26.2
